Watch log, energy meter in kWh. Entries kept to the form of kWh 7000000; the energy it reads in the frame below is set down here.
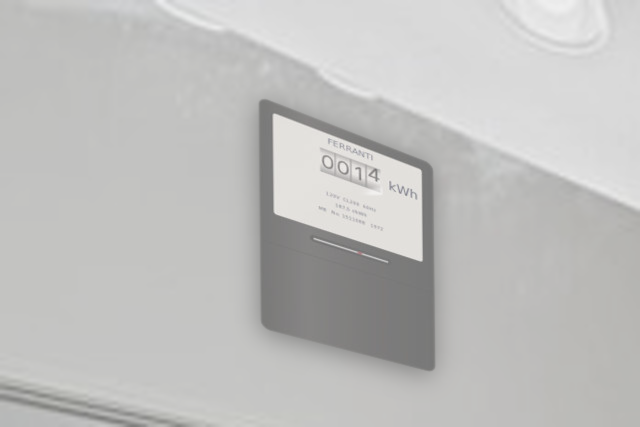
kWh 14
